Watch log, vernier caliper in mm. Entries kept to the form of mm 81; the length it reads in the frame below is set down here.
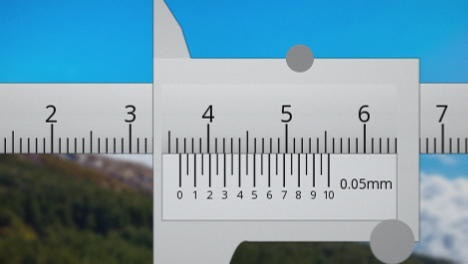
mm 36.4
